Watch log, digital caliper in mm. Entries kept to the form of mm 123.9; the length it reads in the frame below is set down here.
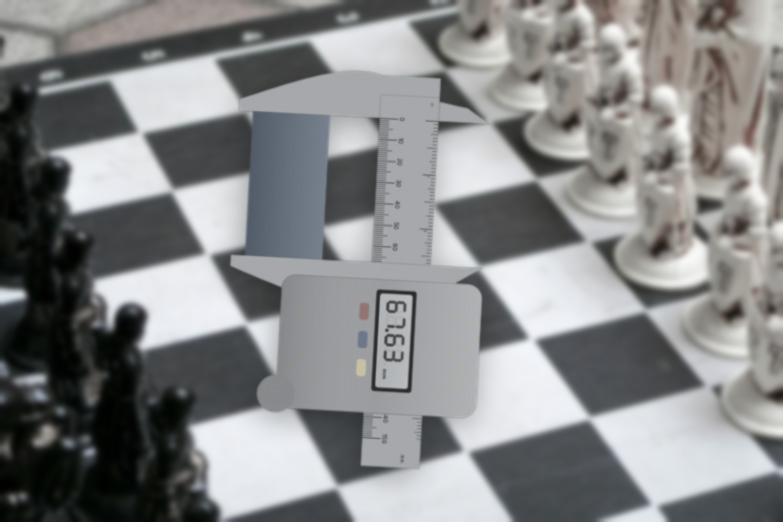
mm 67.63
